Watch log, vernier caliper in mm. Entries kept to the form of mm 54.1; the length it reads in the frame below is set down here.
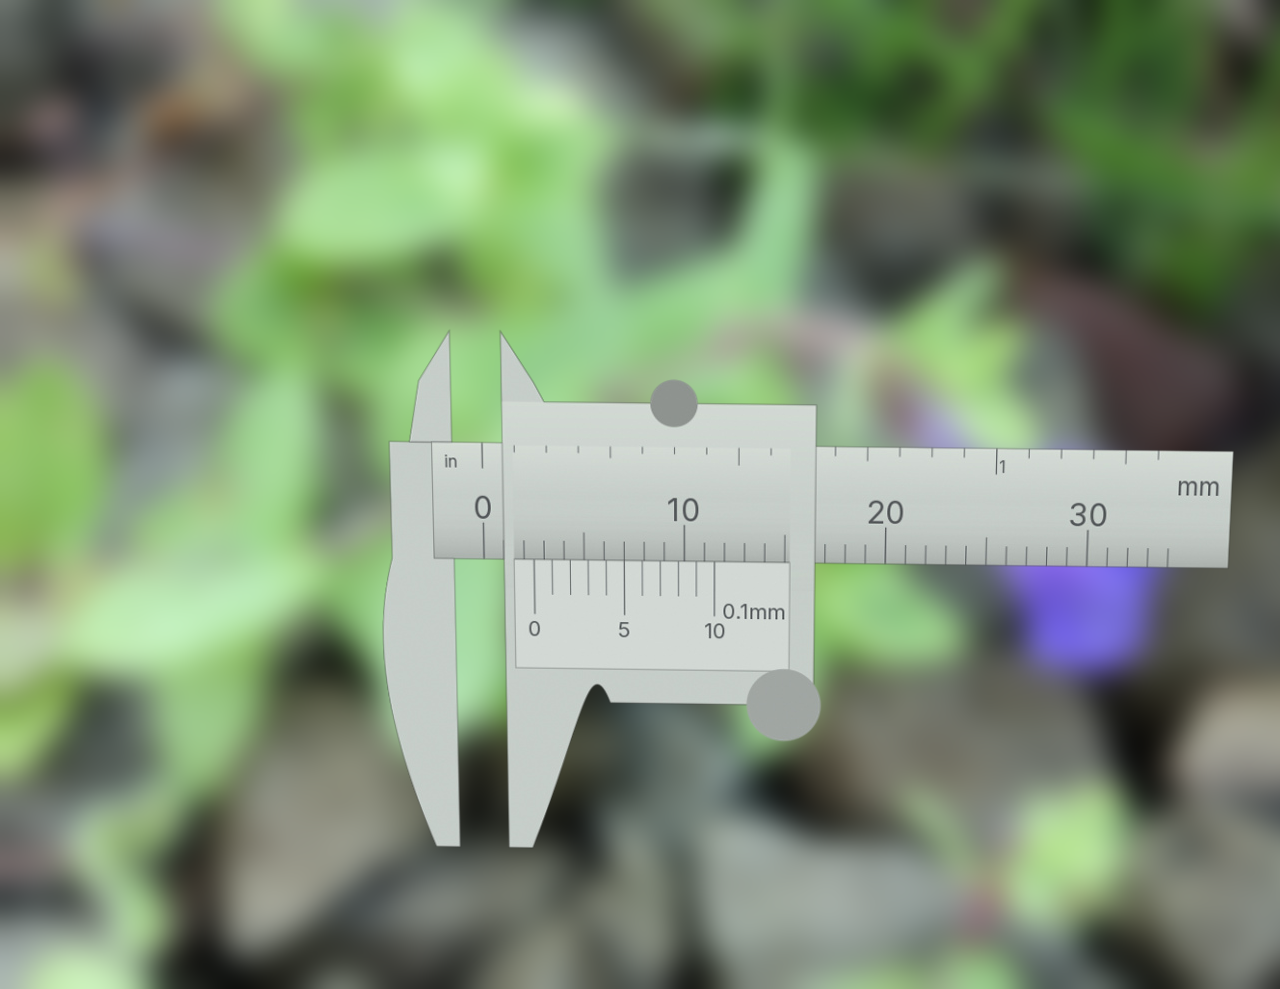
mm 2.5
